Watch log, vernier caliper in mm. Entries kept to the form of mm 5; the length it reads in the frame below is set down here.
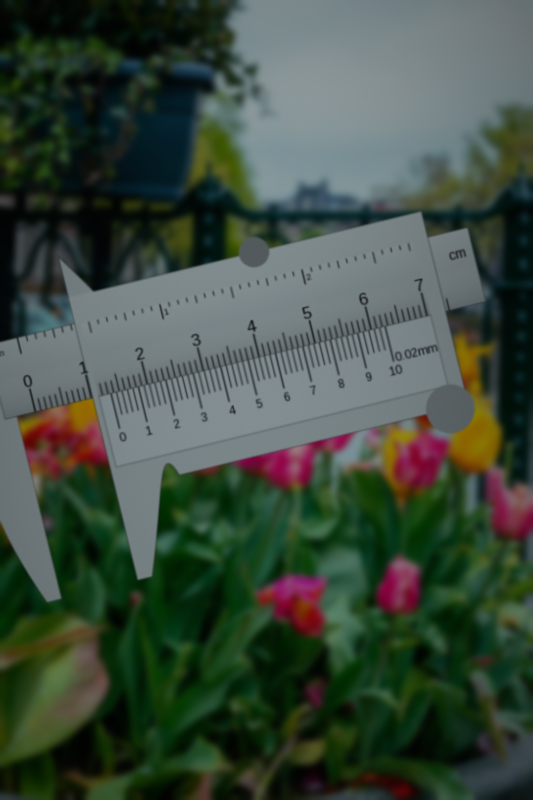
mm 13.5
